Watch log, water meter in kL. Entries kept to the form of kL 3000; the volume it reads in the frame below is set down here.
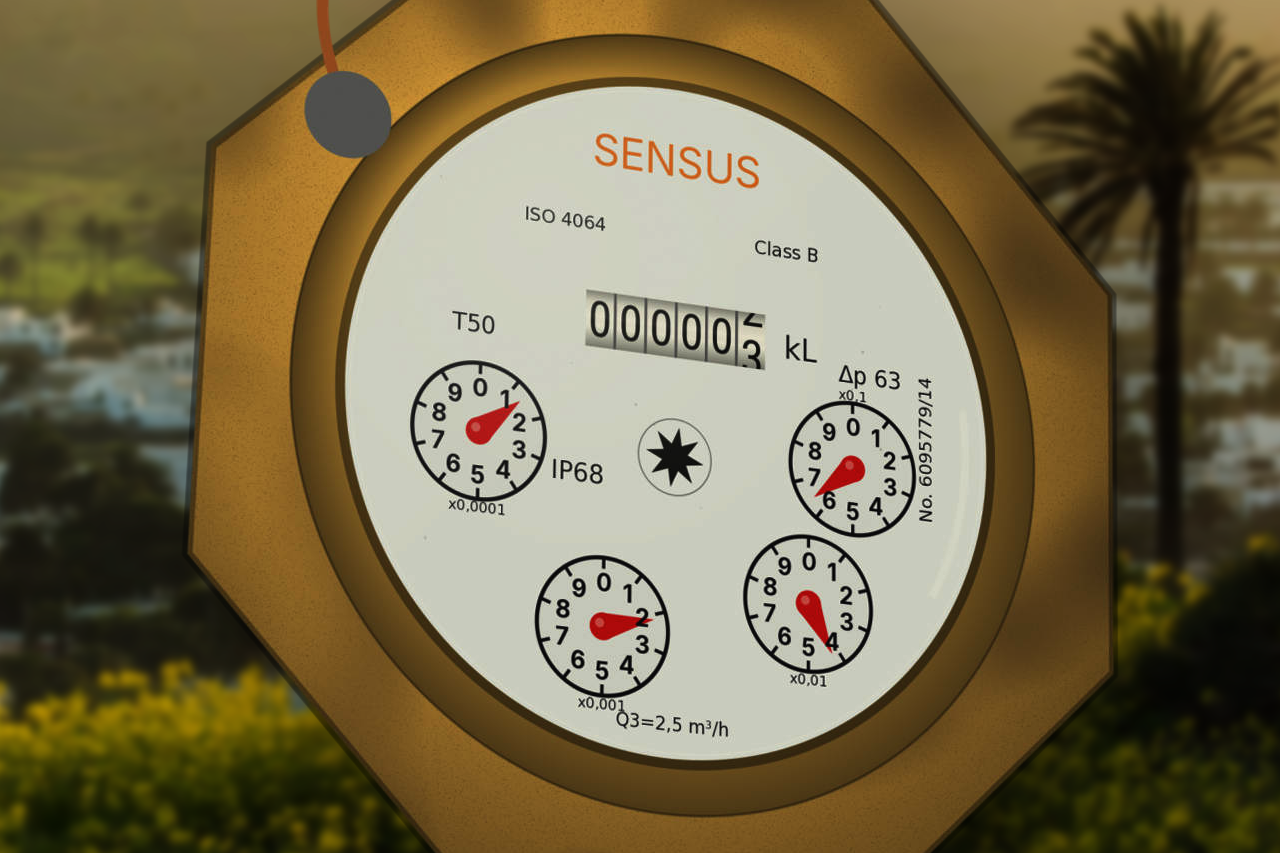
kL 2.6421
